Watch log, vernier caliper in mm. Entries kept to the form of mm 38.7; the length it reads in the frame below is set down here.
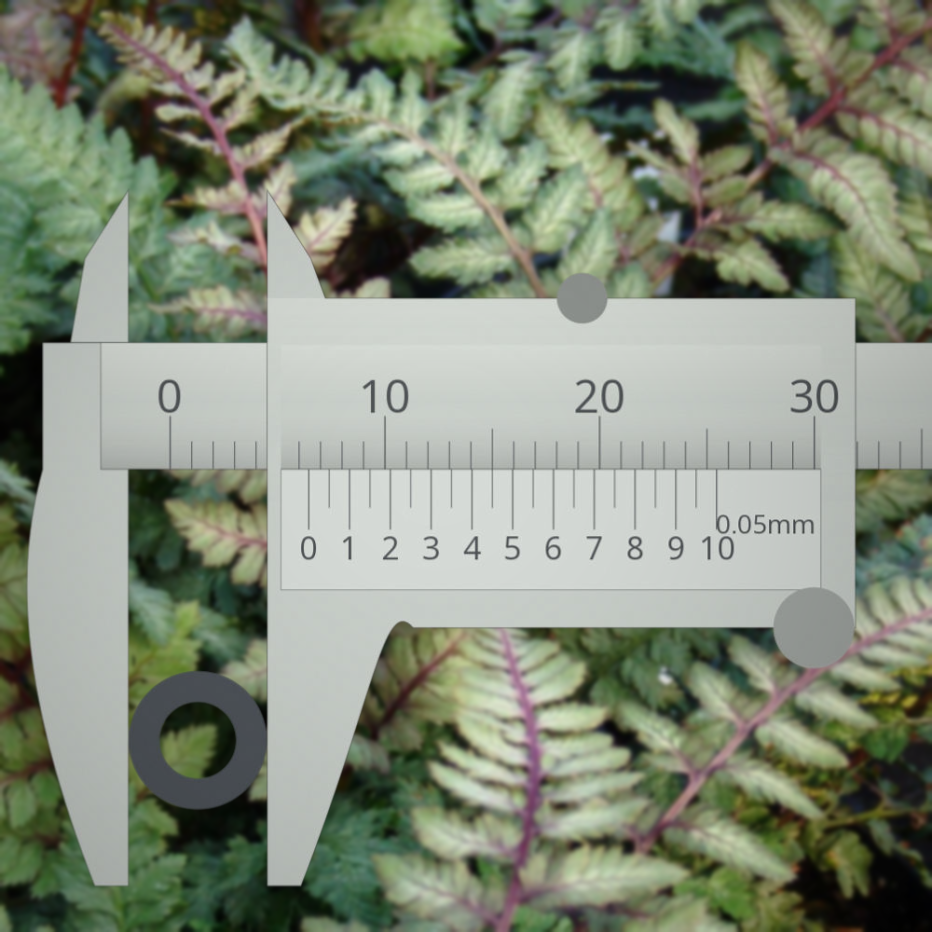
mm 6.45
